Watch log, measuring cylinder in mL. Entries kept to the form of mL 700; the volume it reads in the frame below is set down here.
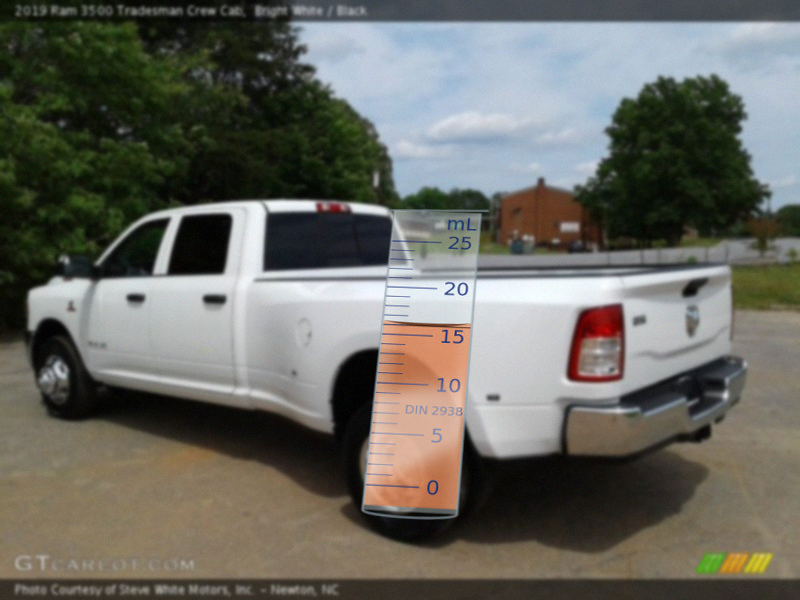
mL 16
